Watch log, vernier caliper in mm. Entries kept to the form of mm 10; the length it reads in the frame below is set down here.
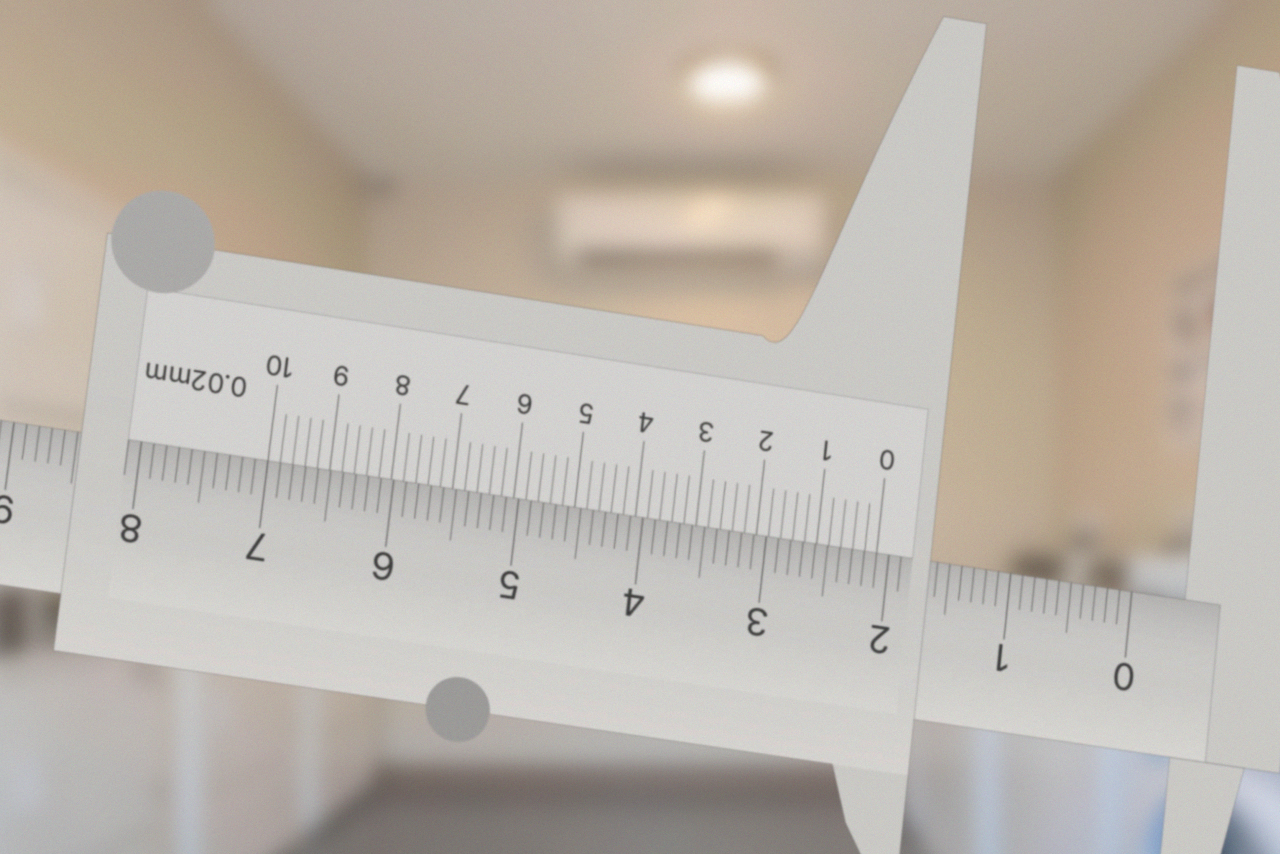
mm 21.0
